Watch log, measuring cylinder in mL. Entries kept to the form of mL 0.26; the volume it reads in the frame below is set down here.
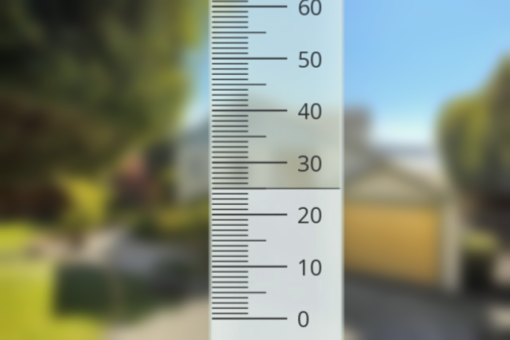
mL 25
